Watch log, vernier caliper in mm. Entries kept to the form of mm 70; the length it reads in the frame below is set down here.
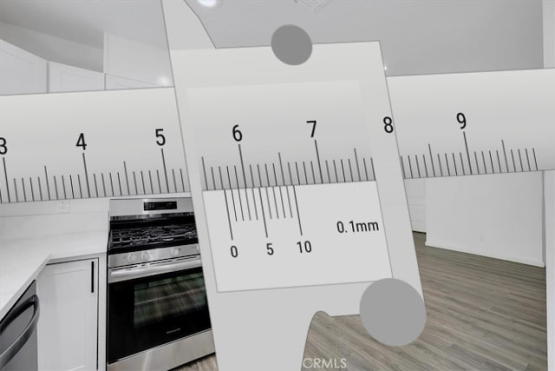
mm 57.2
